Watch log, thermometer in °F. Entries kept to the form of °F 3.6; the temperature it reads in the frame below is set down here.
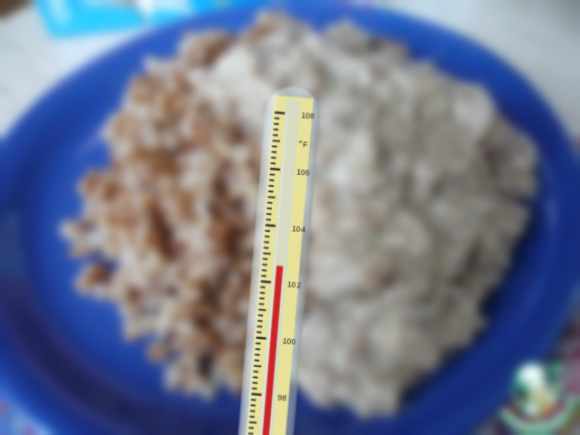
°F 102.6
